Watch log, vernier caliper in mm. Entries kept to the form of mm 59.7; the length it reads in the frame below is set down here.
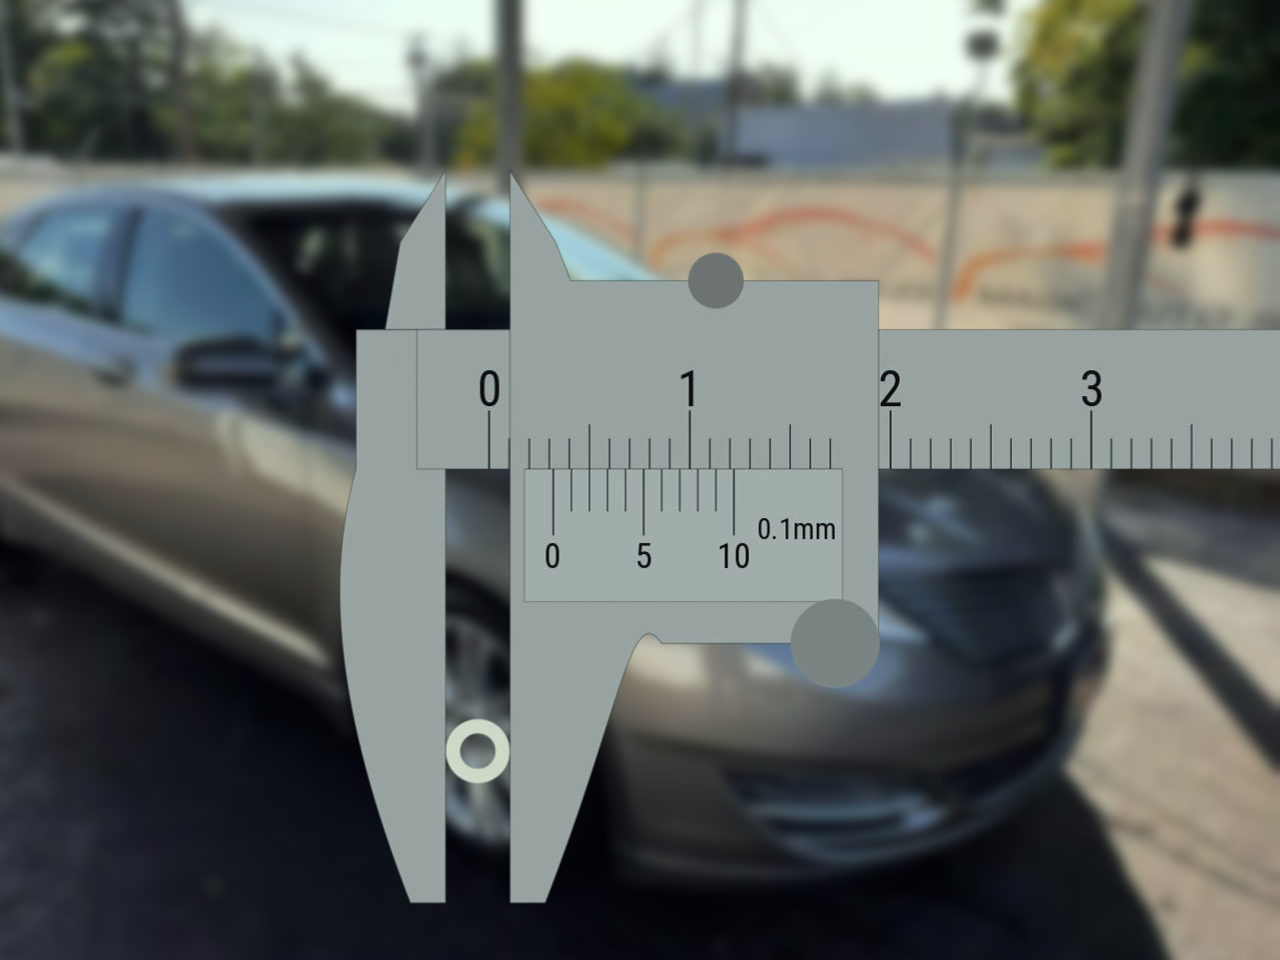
mm 3.2
